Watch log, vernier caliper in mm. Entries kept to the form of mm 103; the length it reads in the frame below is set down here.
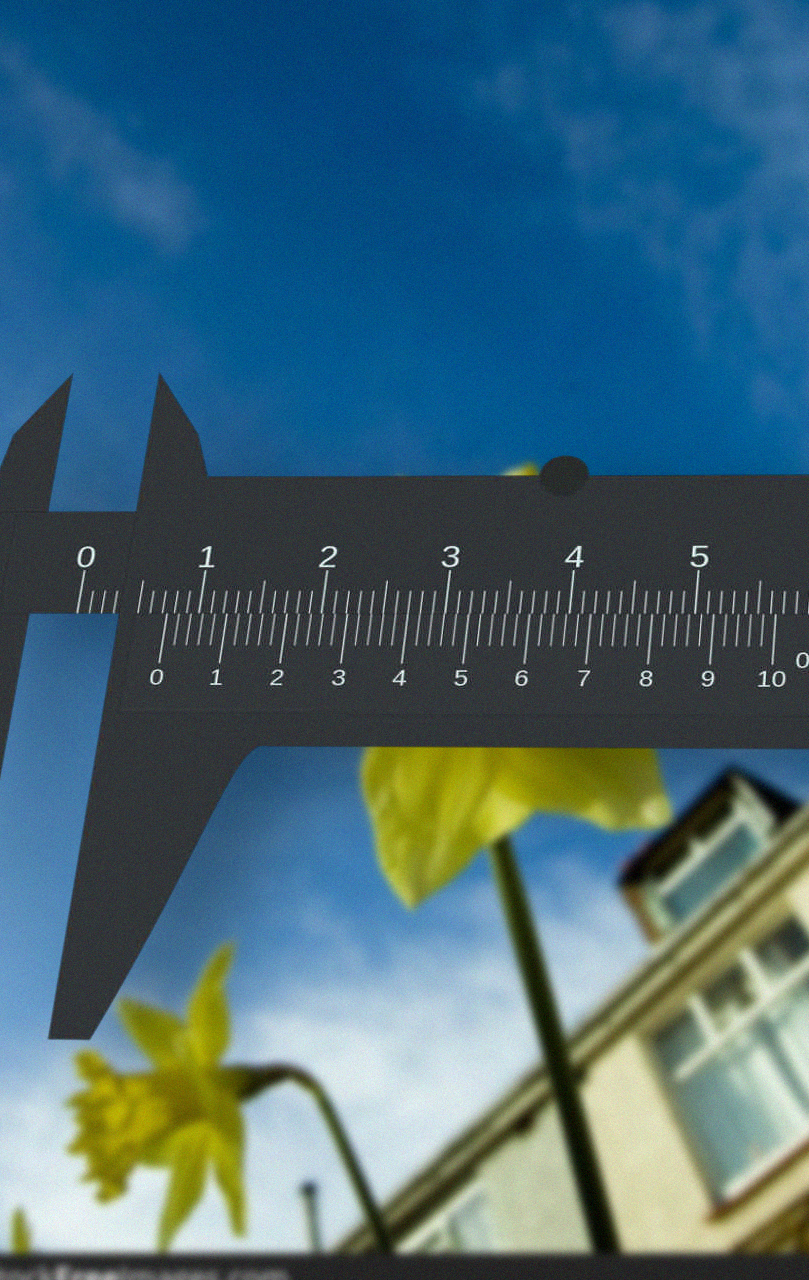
mm 7.4
